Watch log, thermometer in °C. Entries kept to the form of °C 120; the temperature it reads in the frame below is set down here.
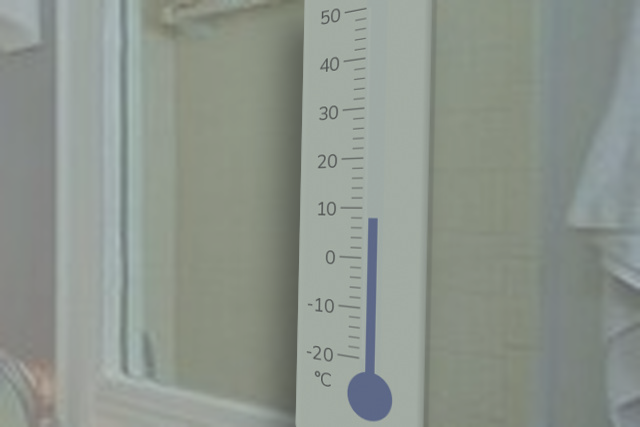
°C 8
